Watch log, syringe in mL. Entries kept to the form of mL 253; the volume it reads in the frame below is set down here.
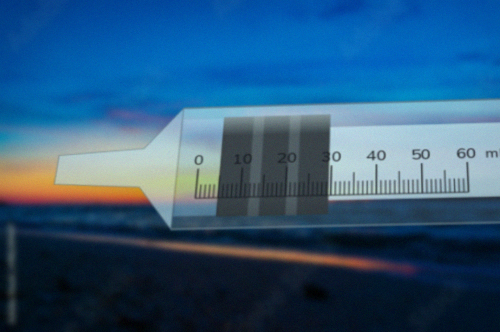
mL 5
